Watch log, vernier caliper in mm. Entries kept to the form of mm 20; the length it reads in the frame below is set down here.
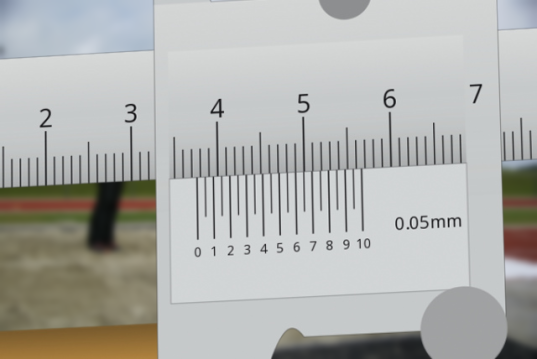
mm 37.6
